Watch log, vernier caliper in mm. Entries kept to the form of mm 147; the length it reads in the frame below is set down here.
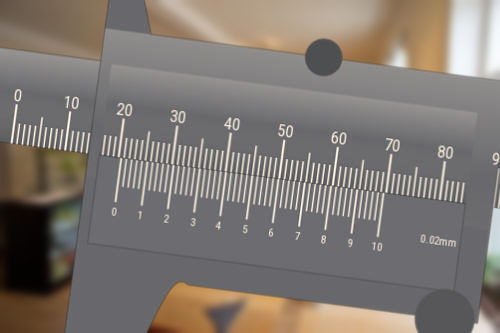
mm 20.5
